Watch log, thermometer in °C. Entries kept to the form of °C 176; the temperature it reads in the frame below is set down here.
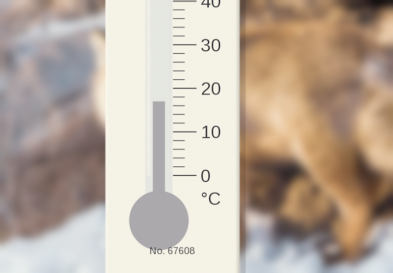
°C 17
